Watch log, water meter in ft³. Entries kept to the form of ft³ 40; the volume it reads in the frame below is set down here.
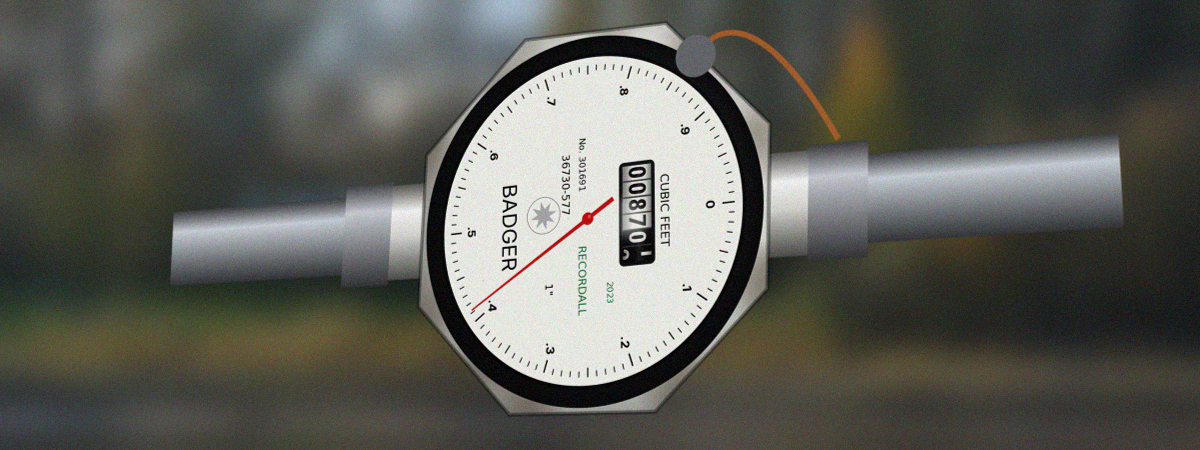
ft³ 8701.41
